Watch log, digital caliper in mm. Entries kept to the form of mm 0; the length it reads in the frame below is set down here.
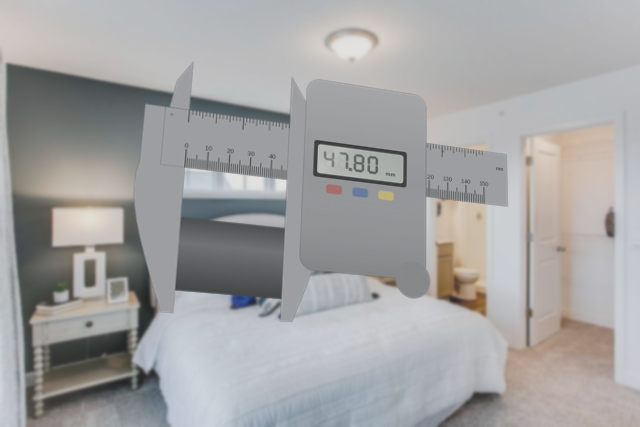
mm 47.80
